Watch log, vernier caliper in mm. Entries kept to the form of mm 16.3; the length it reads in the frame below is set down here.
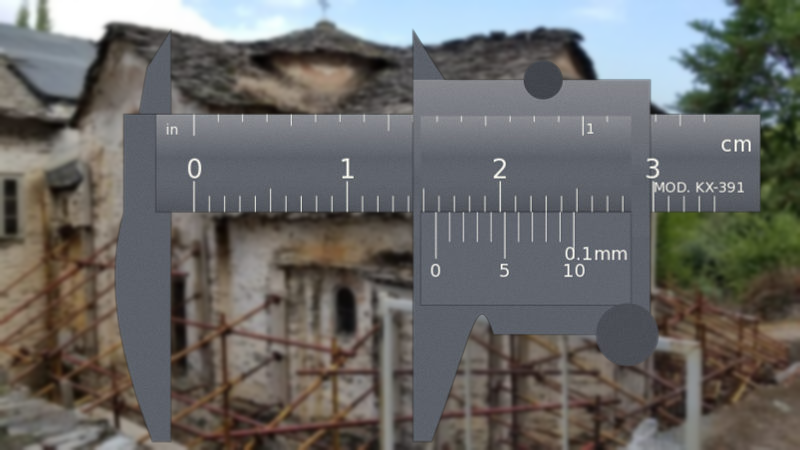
mm 15.8
